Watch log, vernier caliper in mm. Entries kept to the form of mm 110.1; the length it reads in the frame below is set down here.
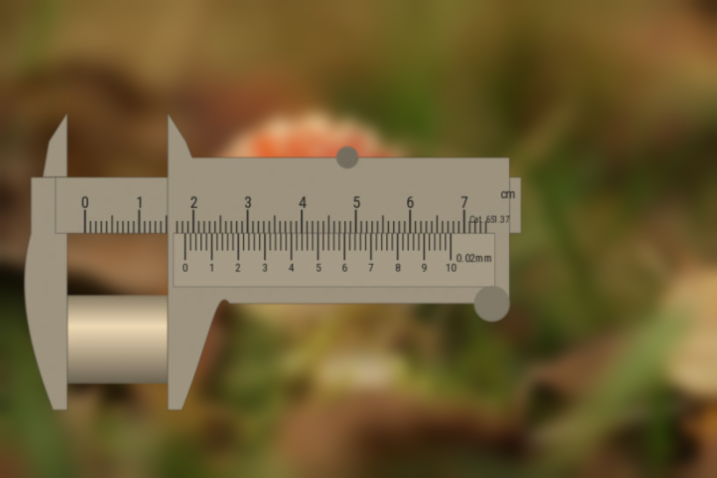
mm 18.5
